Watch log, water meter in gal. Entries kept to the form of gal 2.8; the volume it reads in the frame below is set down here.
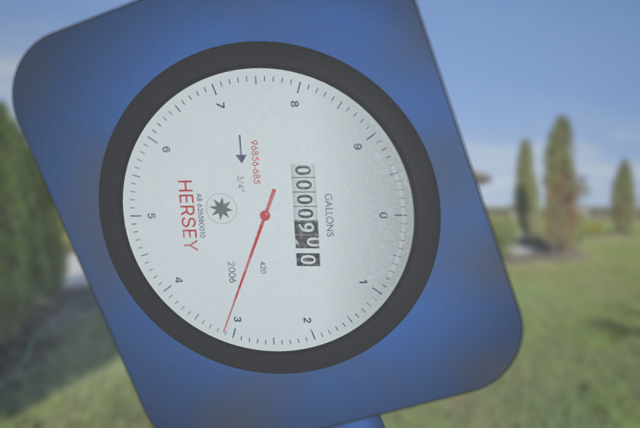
gal 903.1
